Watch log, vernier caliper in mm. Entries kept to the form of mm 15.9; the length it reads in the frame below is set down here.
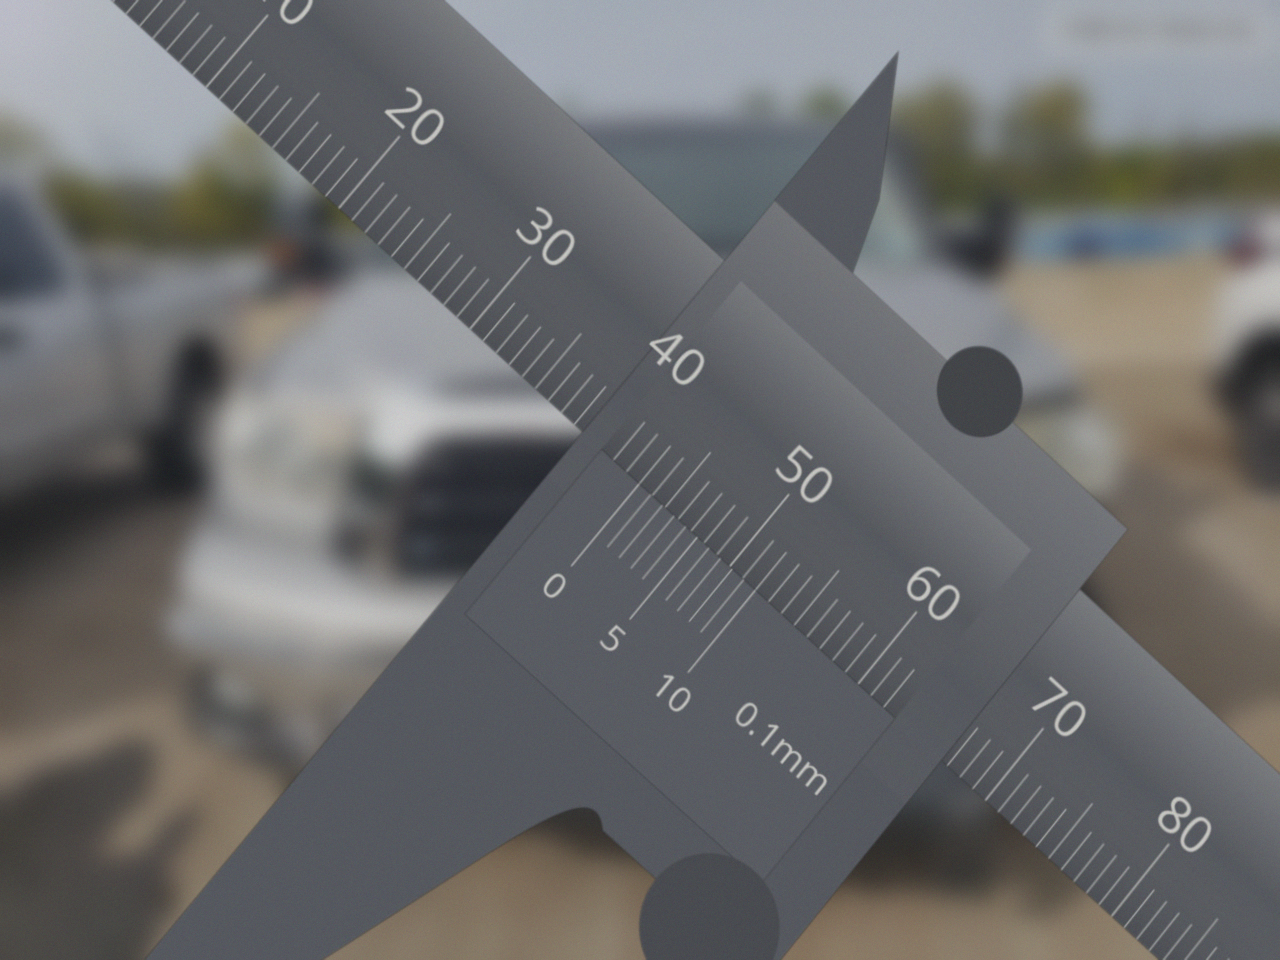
mm 43.0
